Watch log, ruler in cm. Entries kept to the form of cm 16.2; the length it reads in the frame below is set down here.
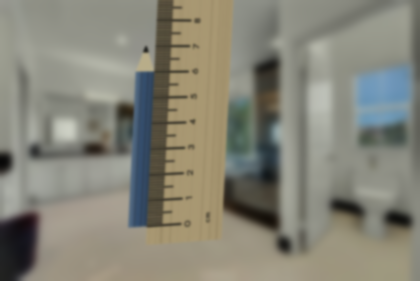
cm 7
